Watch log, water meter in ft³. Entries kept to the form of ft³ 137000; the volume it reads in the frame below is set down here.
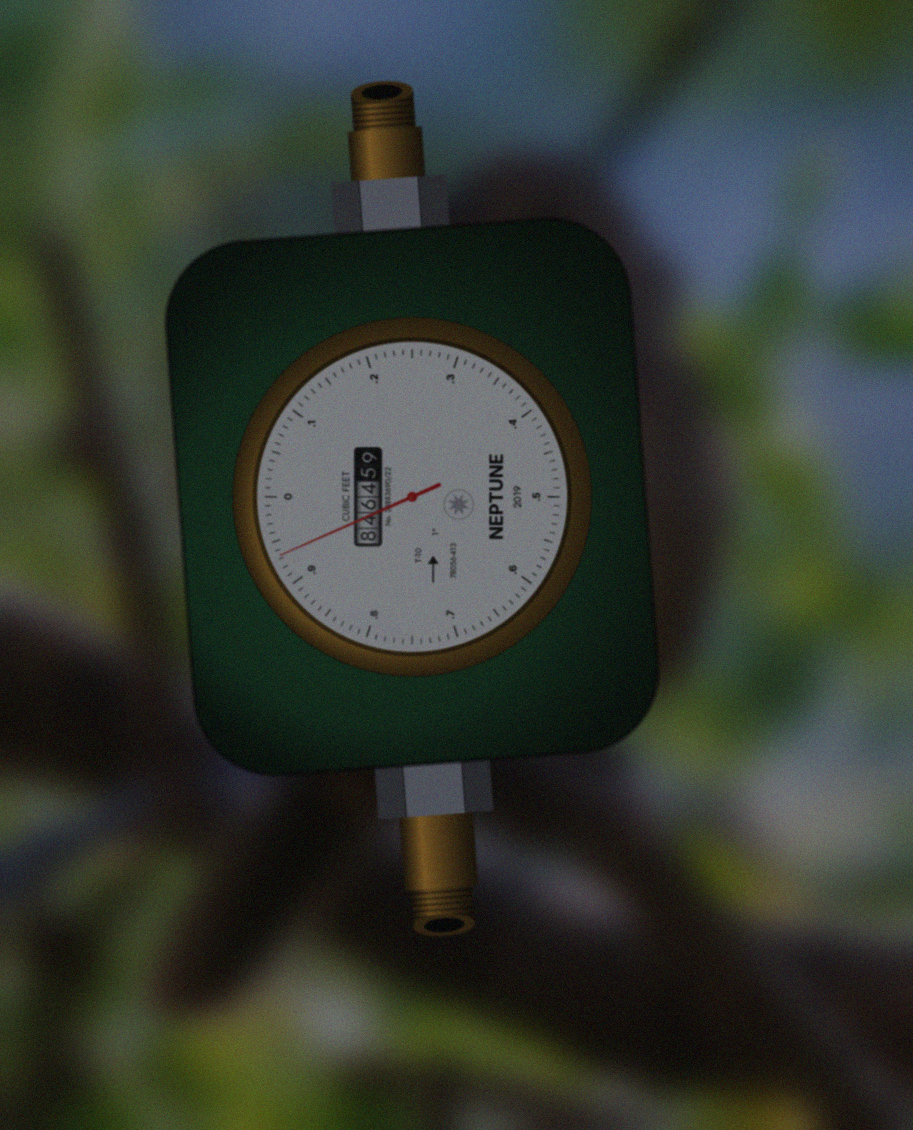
ft³ 846458.93
